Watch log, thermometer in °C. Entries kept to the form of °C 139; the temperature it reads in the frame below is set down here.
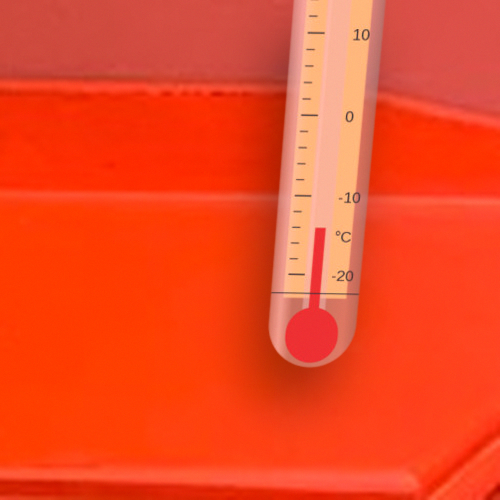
°C -14
